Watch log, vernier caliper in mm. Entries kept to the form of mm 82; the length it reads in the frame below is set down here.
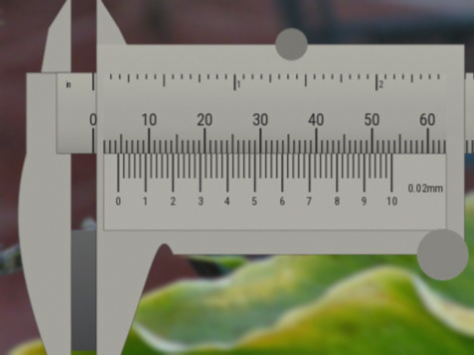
mm 4.5
